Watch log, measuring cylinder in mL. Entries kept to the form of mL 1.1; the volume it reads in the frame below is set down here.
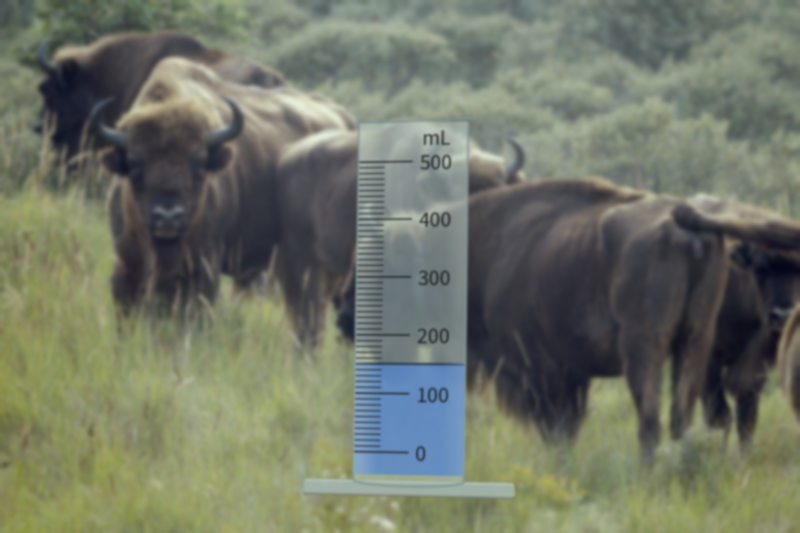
mL 150
